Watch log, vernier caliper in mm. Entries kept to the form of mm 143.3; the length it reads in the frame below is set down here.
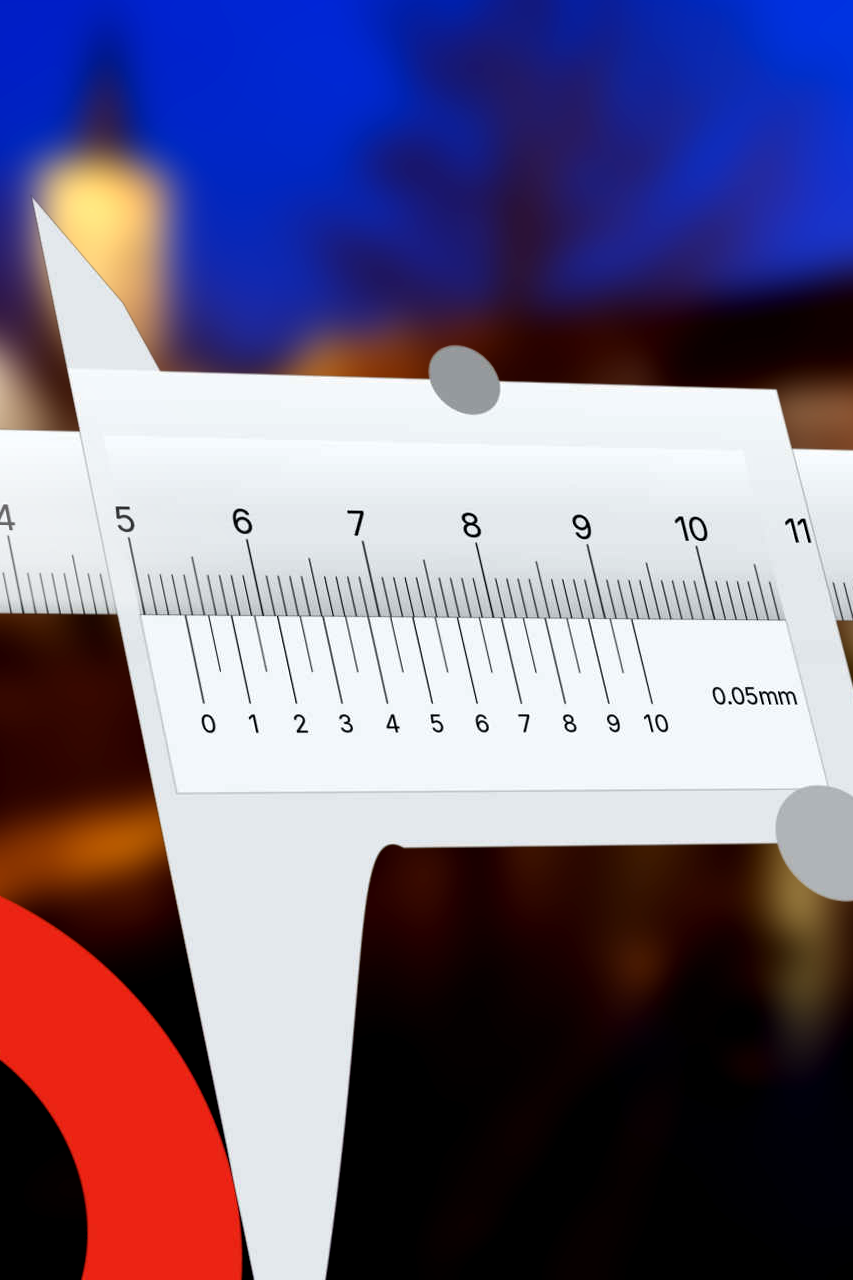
mm 53.4
